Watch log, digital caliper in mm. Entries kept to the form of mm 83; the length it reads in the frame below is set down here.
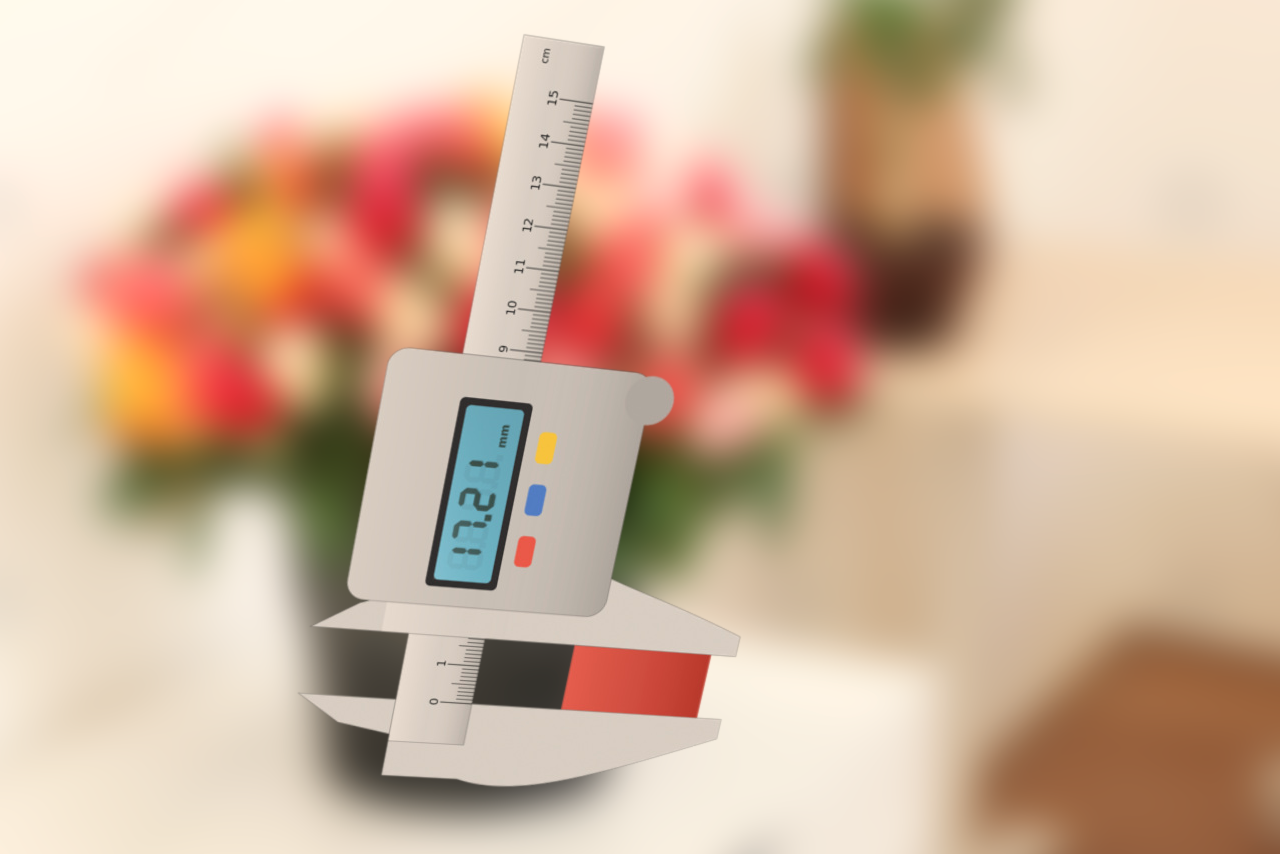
mm 17.21
